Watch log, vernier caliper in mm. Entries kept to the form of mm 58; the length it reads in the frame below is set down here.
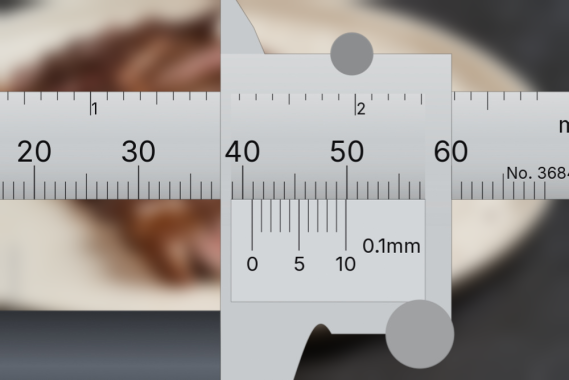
mm 40.9
